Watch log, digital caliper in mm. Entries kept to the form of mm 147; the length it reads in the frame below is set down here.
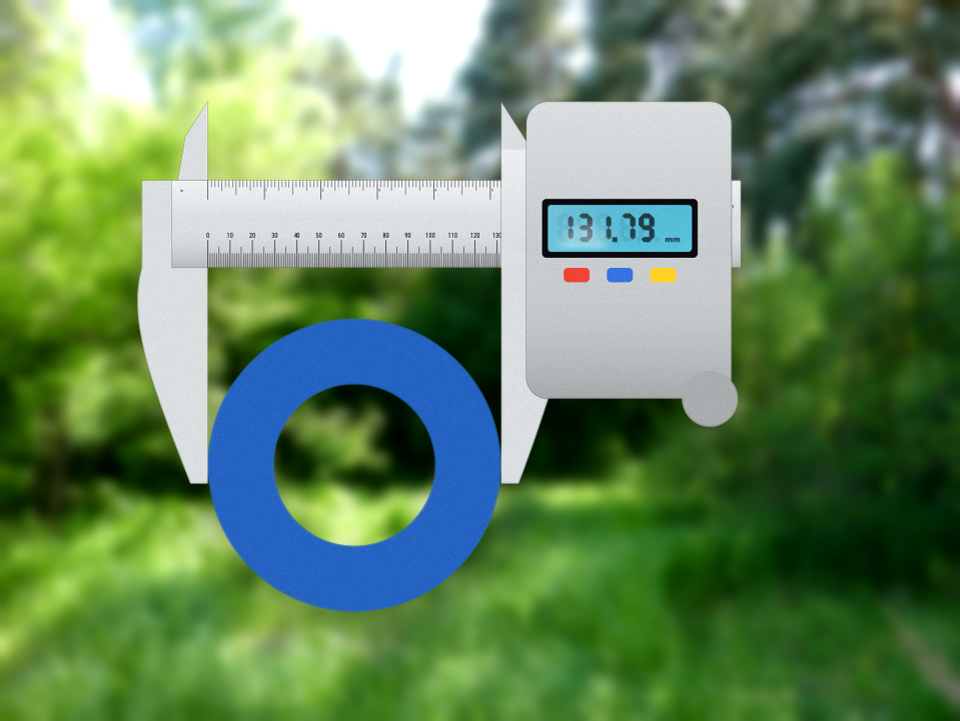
mm 131.79
